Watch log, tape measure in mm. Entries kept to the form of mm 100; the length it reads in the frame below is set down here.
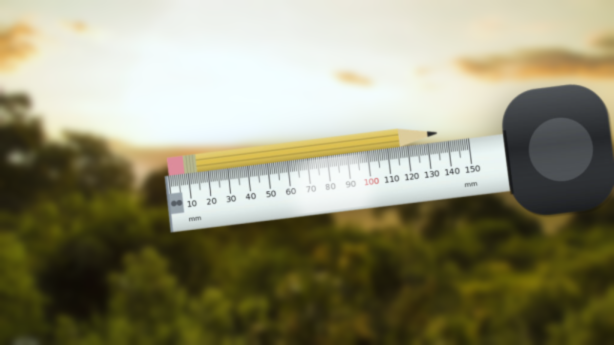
mm 135
